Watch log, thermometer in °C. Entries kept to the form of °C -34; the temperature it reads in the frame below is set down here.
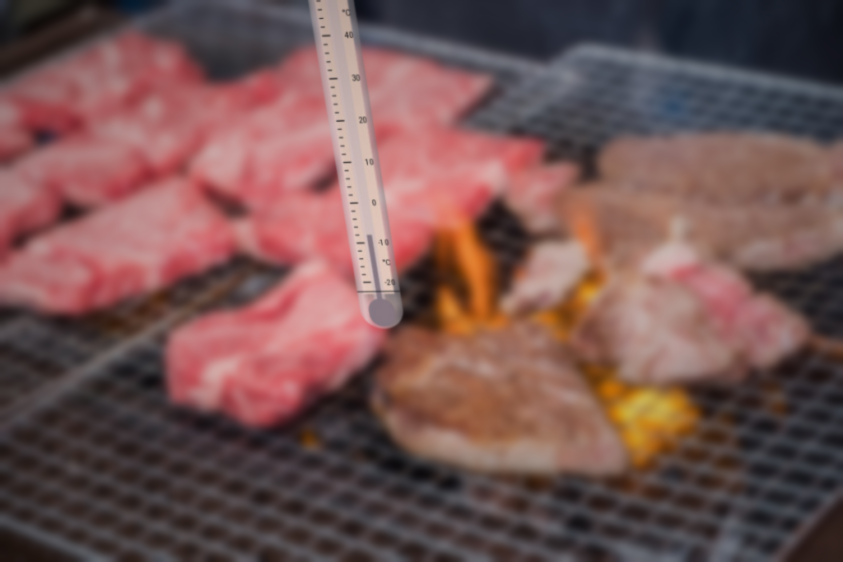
°C -8
